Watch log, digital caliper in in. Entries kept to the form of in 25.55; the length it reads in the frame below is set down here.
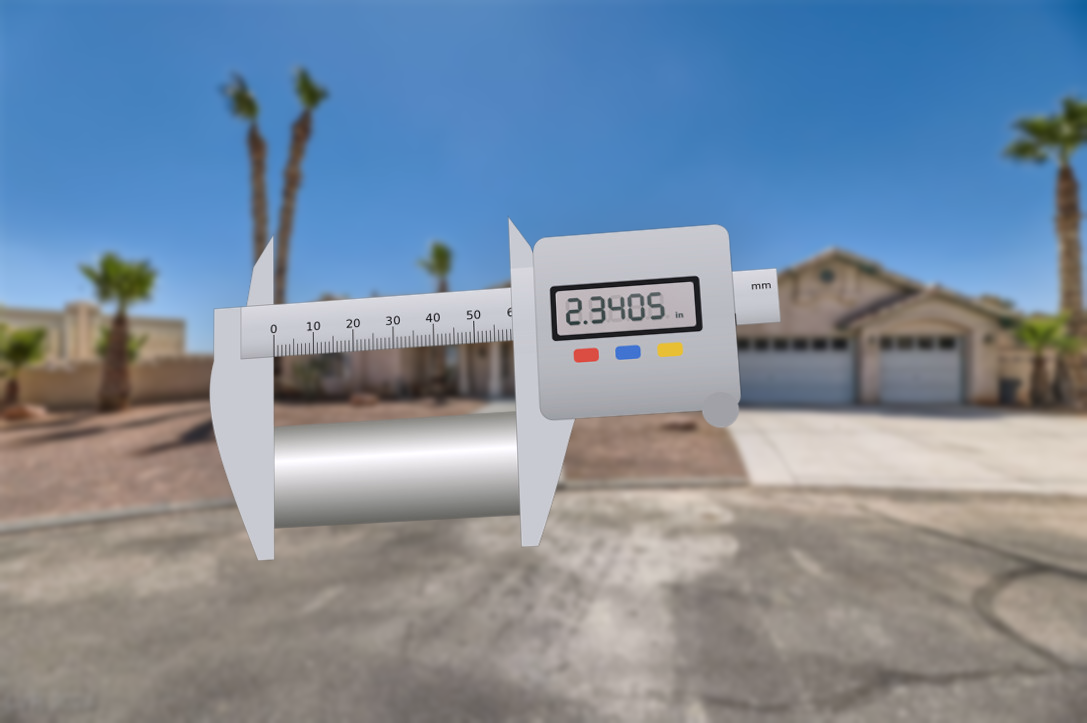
in 2.3405
